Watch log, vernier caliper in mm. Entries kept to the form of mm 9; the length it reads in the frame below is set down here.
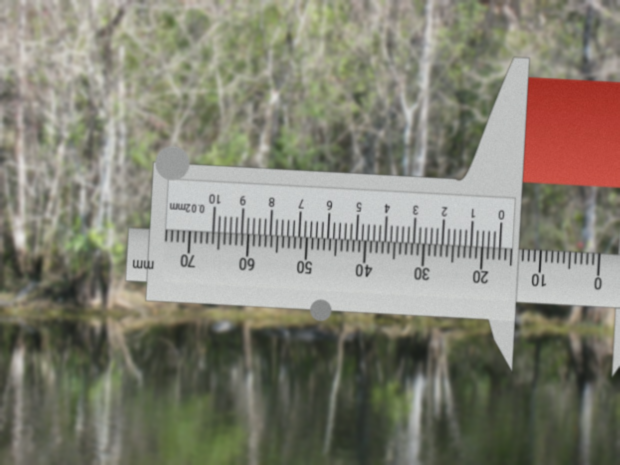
mm 17.0
